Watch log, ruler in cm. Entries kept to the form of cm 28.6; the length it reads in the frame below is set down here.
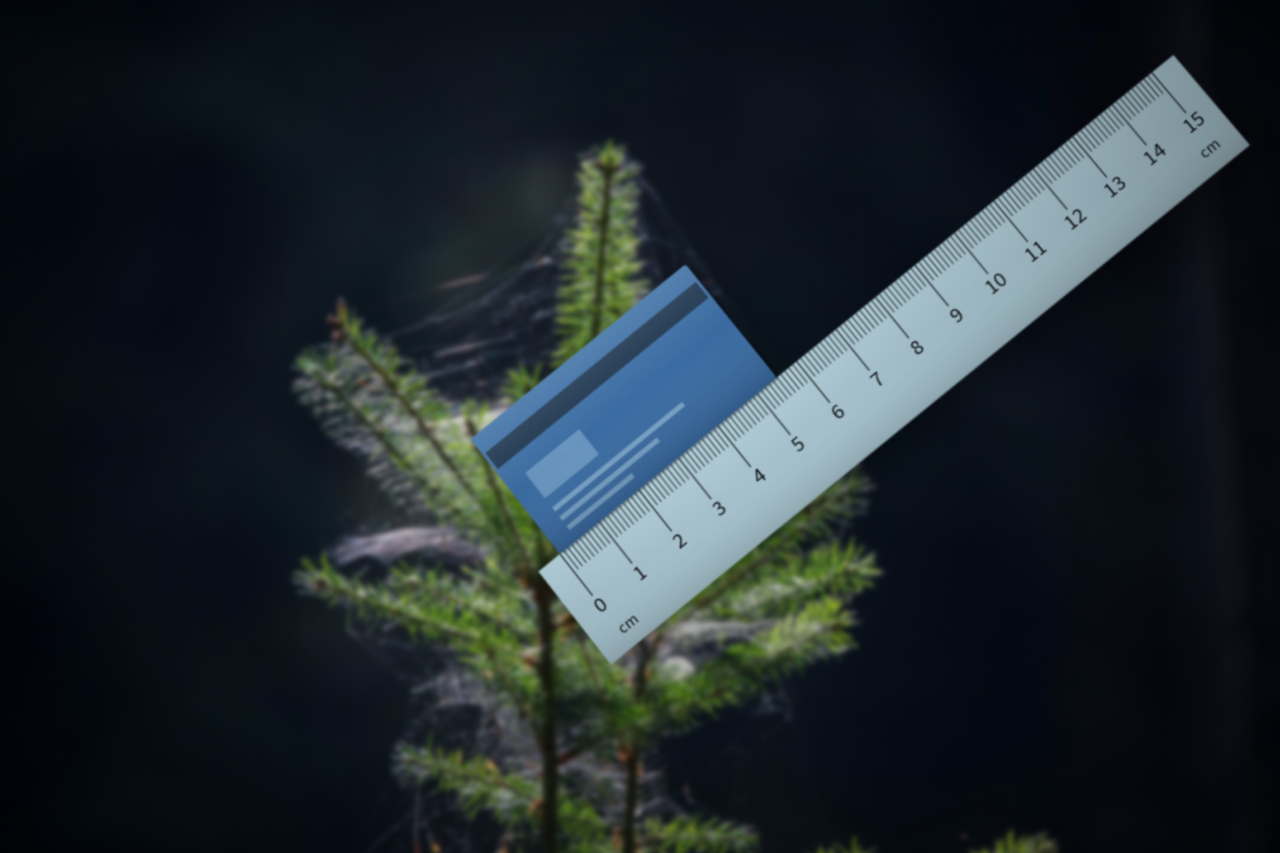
cm 5.5
